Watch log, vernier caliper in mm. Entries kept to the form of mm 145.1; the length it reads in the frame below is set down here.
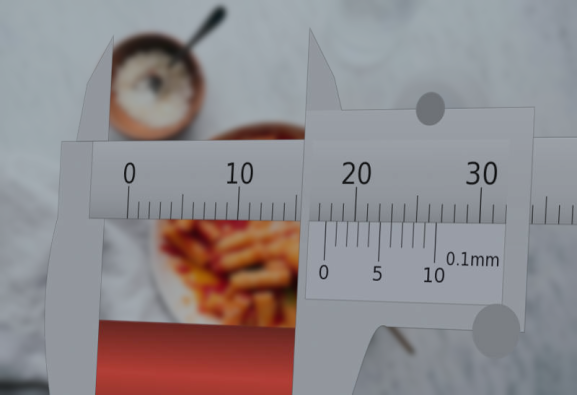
mm 17.6
